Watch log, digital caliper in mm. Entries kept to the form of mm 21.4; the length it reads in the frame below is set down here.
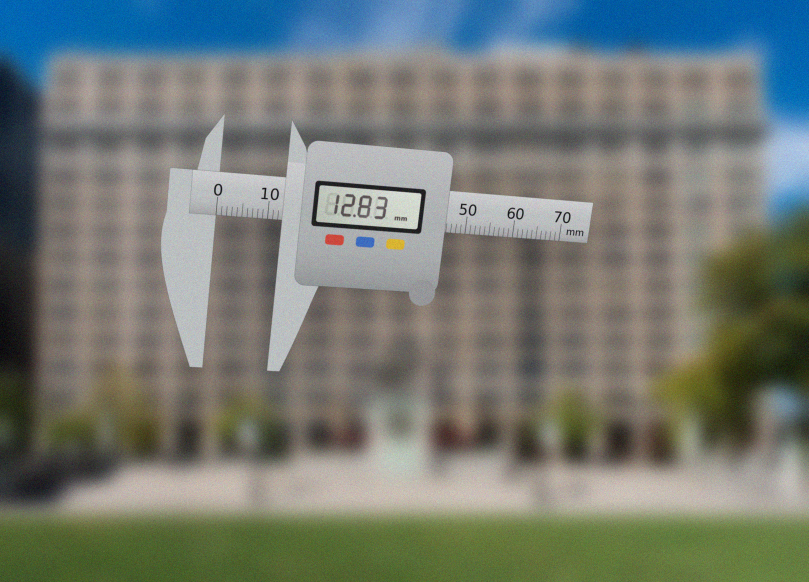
mm 12.83
